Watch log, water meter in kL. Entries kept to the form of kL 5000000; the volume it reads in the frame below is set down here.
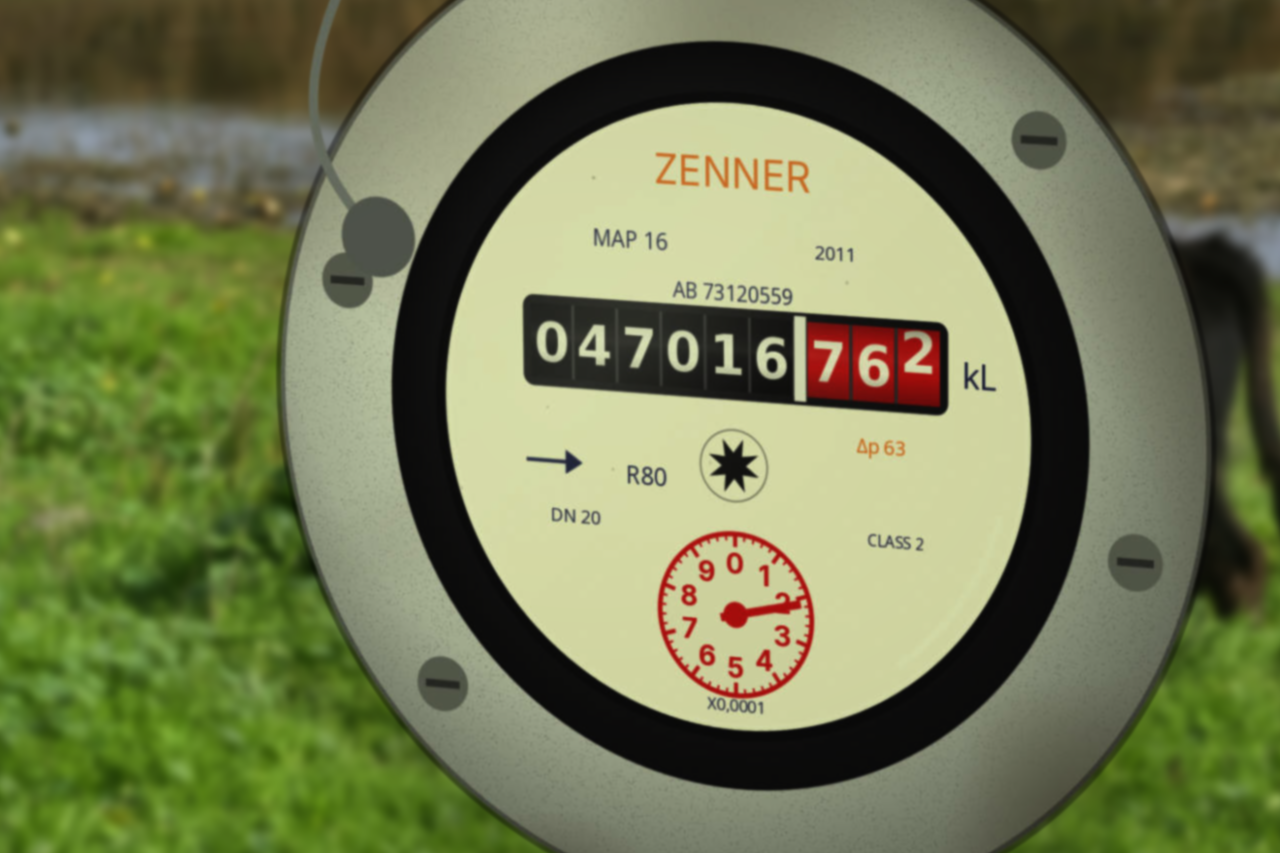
kL 47016.7622
